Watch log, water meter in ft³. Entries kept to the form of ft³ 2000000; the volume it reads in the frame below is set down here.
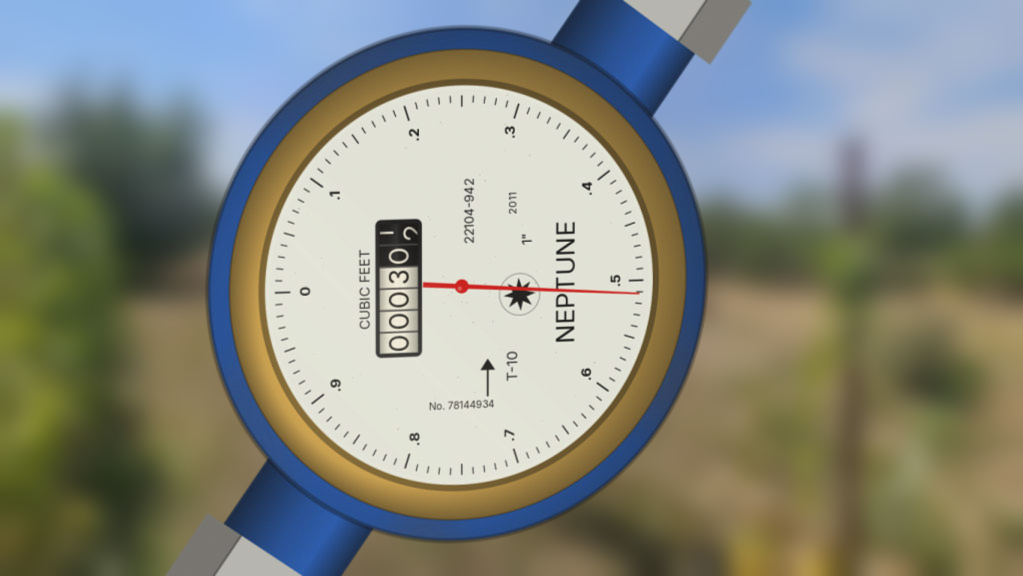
ft³ 301.51
